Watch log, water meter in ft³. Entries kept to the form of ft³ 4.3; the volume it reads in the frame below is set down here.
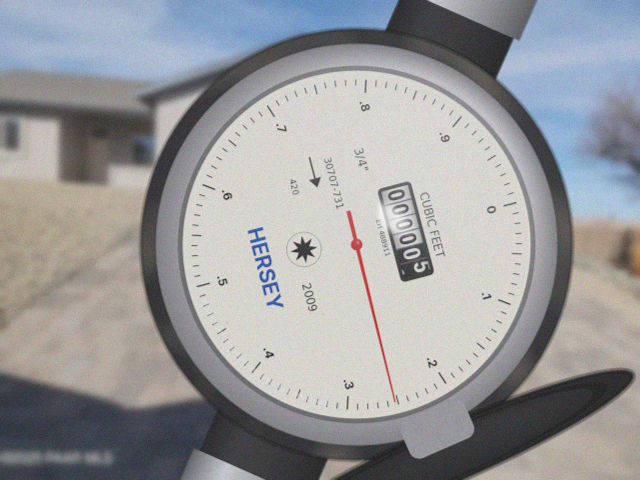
ft³ 5.25
